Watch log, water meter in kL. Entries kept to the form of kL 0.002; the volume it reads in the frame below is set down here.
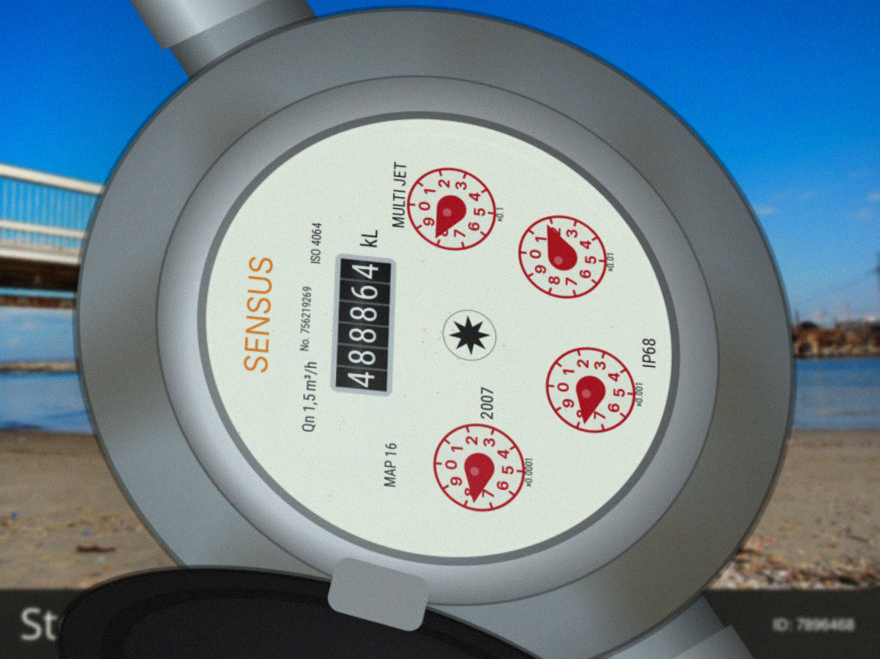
kL 488864.8177
